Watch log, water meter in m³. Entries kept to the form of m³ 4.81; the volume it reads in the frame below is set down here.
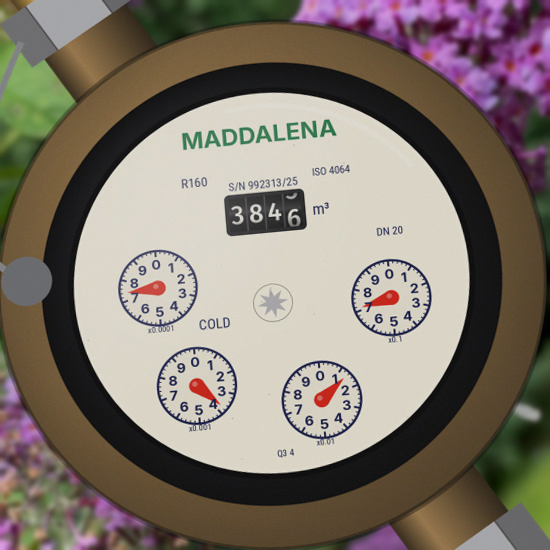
m³ 3845.7137
